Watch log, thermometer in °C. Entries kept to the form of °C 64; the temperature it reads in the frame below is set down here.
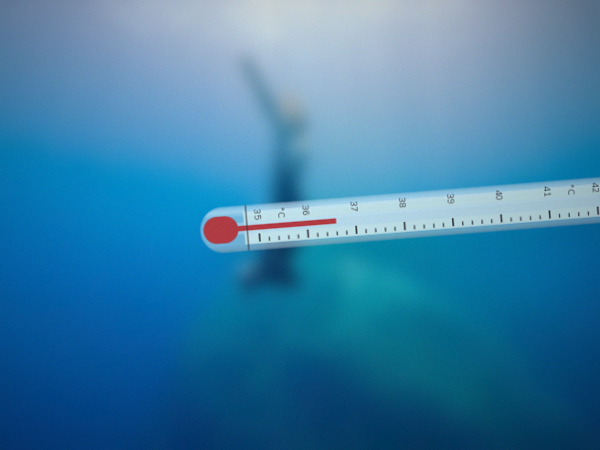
°C 36.6
